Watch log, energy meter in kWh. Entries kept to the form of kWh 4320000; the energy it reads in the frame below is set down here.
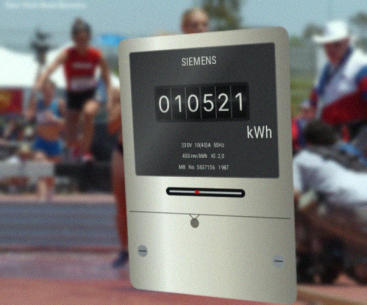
kWh 10521
